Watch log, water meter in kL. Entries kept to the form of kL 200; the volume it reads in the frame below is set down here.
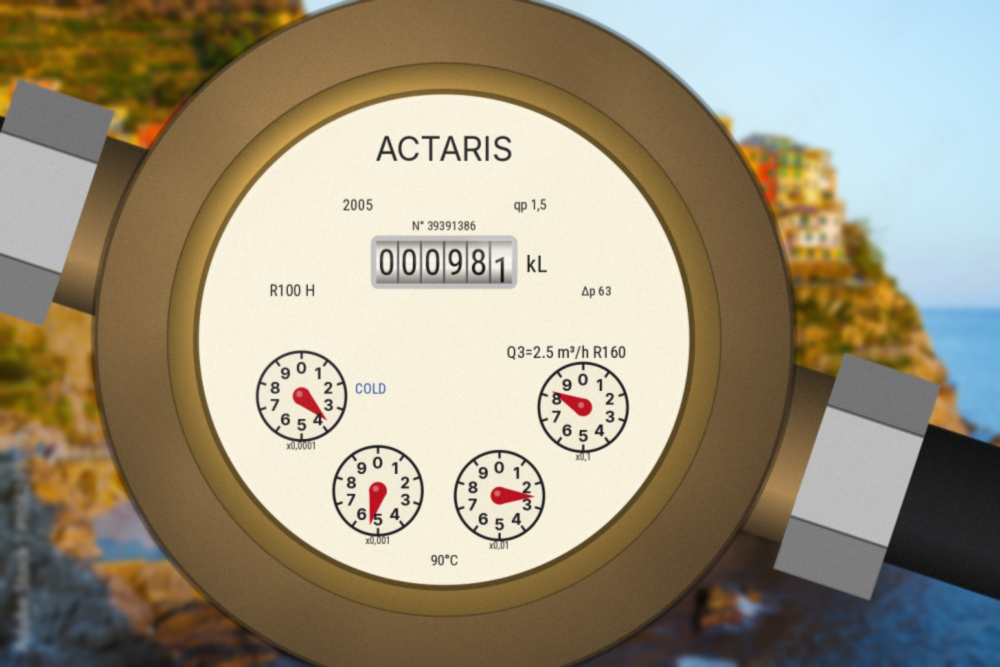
kL 980.8253
